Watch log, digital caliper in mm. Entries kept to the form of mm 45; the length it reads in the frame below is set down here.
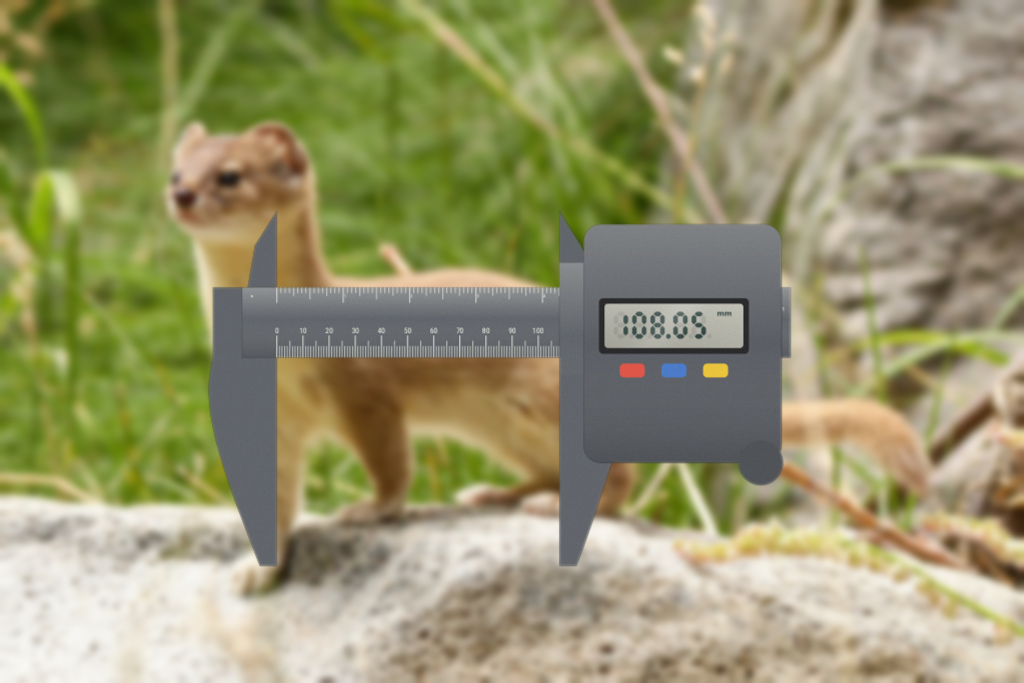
mm 108.05
